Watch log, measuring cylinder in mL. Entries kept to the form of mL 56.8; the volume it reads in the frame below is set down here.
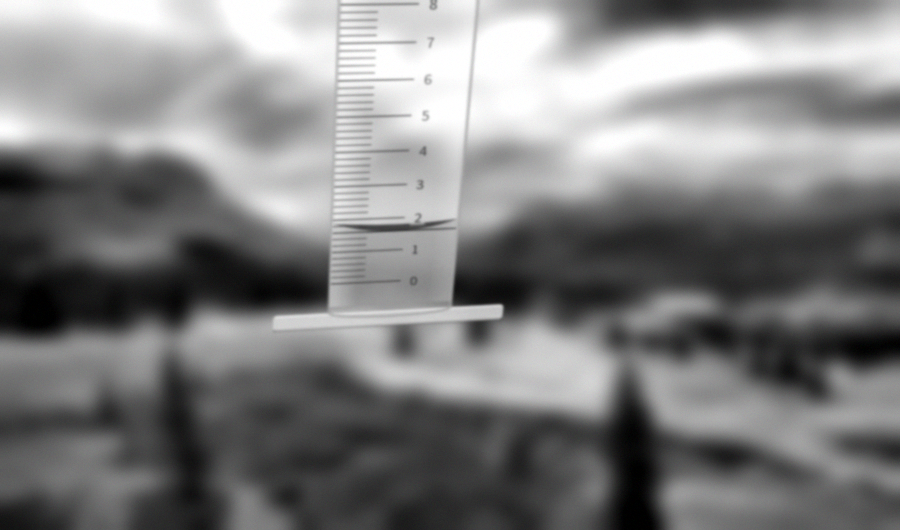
mL 1.6
